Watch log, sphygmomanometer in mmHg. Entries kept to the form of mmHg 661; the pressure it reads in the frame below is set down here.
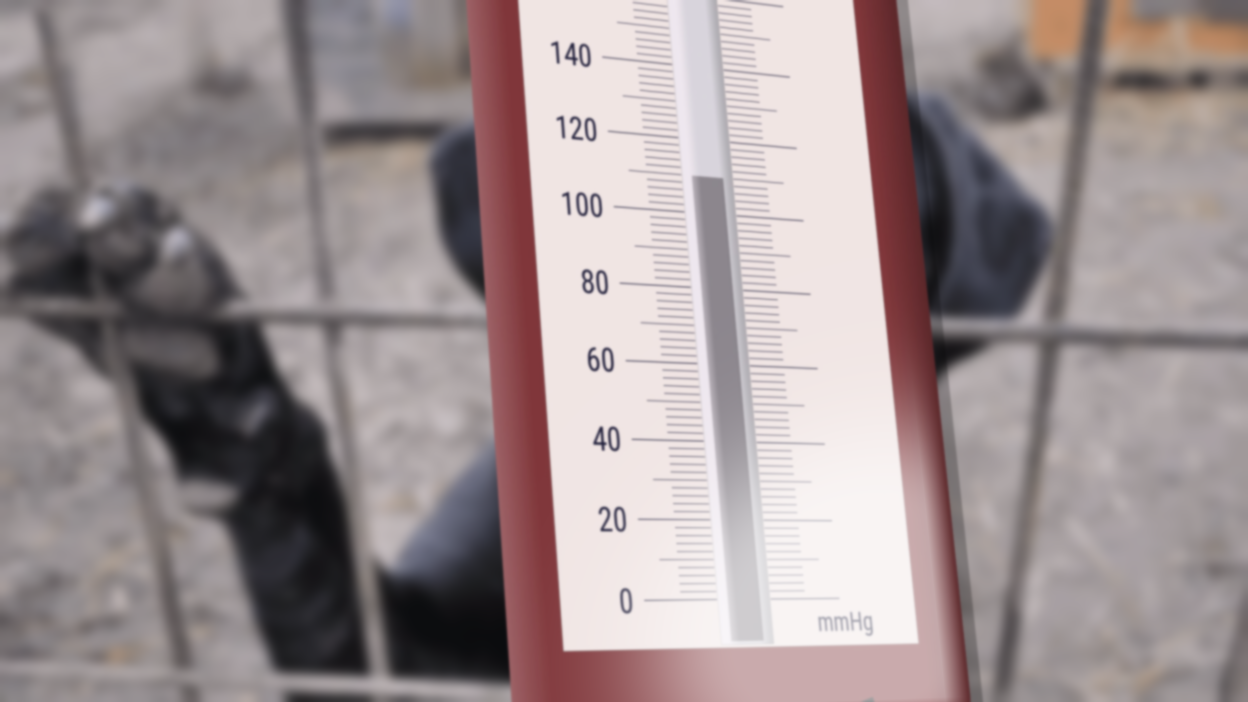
mmHg 110
